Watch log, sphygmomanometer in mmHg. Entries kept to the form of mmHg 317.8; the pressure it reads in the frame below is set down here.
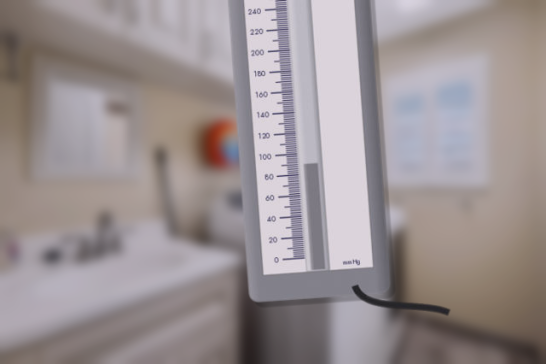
mmHg 90
